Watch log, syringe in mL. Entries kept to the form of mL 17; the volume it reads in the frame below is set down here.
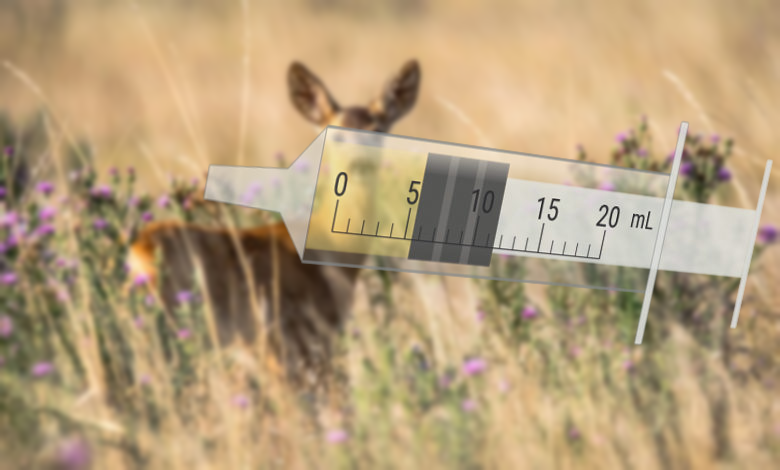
mL 5.5
